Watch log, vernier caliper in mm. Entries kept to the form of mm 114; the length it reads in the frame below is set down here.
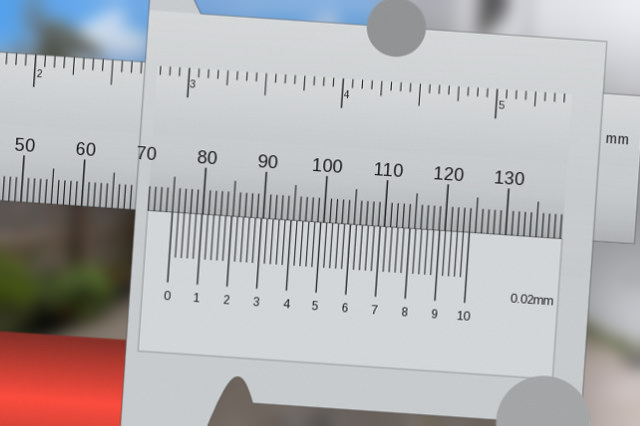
mm 75.0
